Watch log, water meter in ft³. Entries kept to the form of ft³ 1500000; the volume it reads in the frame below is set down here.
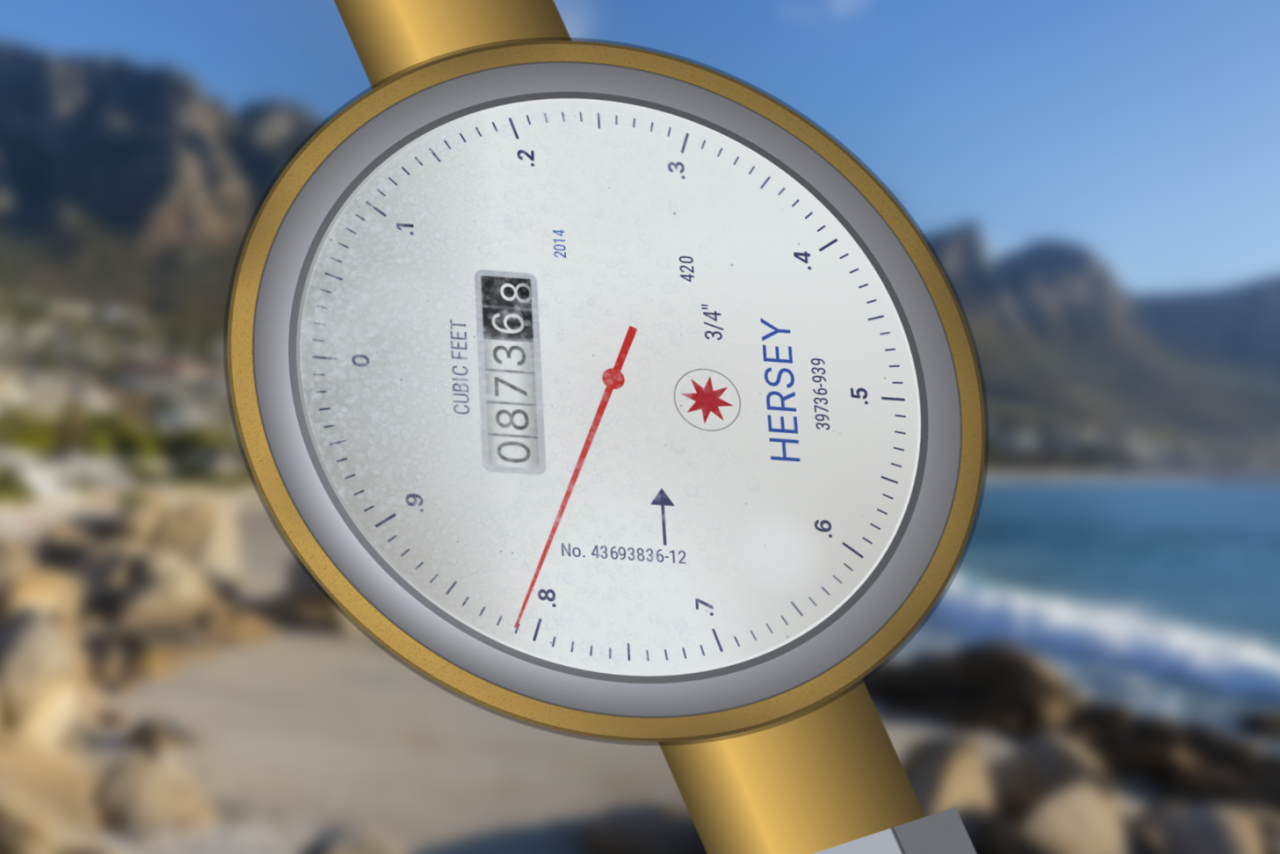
ft³ 87367.81
